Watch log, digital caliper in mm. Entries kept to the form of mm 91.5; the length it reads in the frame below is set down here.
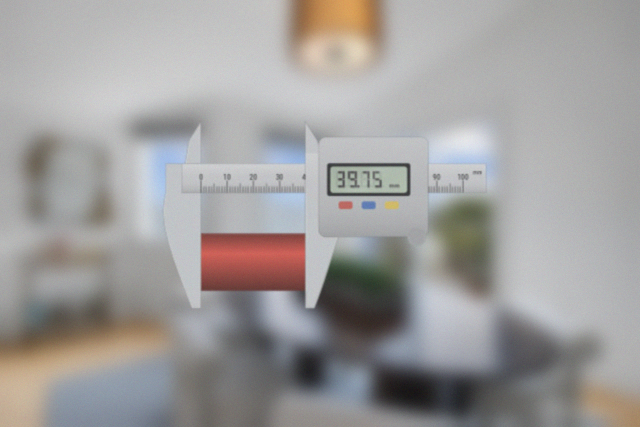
mm 39.75
